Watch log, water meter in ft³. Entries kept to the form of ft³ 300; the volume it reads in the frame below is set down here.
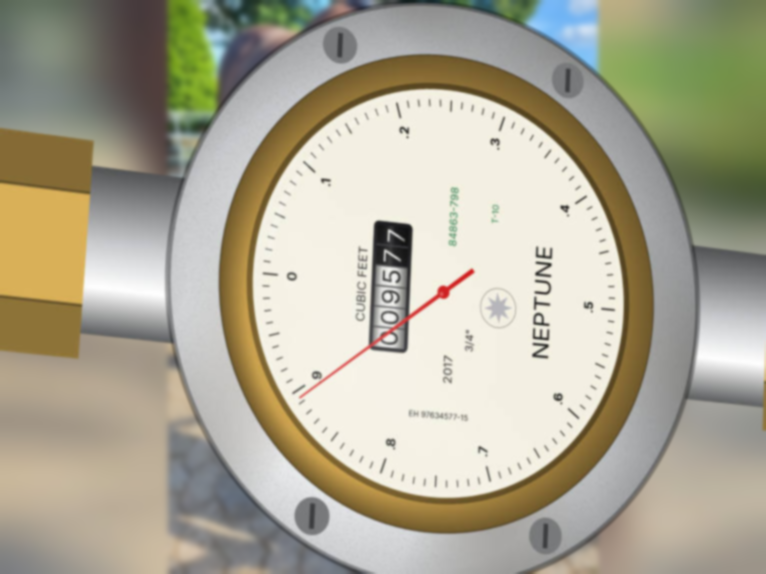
ft³ 9576.89
